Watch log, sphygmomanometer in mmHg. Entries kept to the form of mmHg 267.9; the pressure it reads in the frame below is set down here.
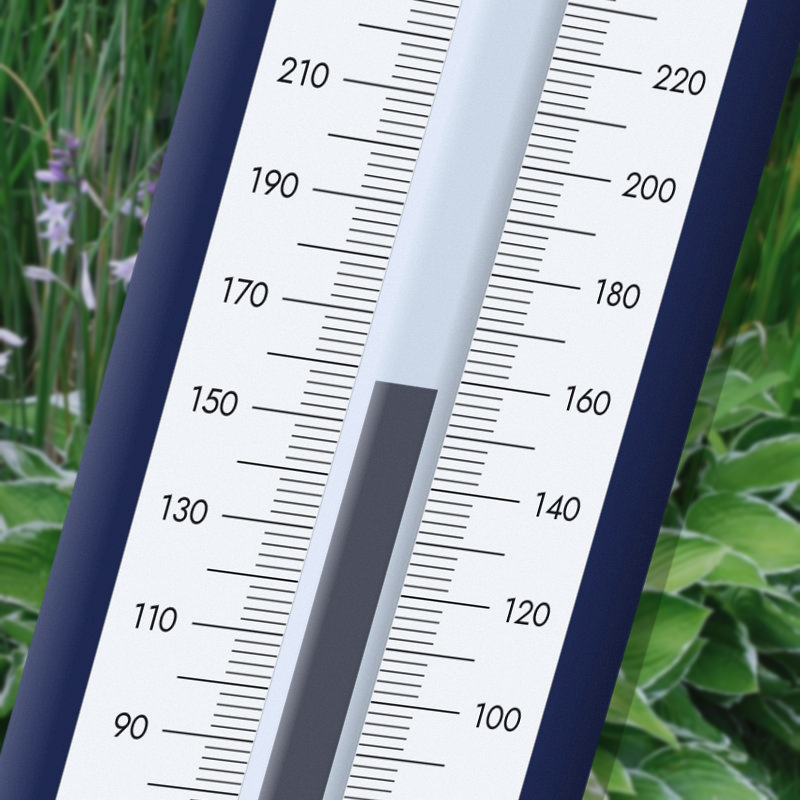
mmHg 158
